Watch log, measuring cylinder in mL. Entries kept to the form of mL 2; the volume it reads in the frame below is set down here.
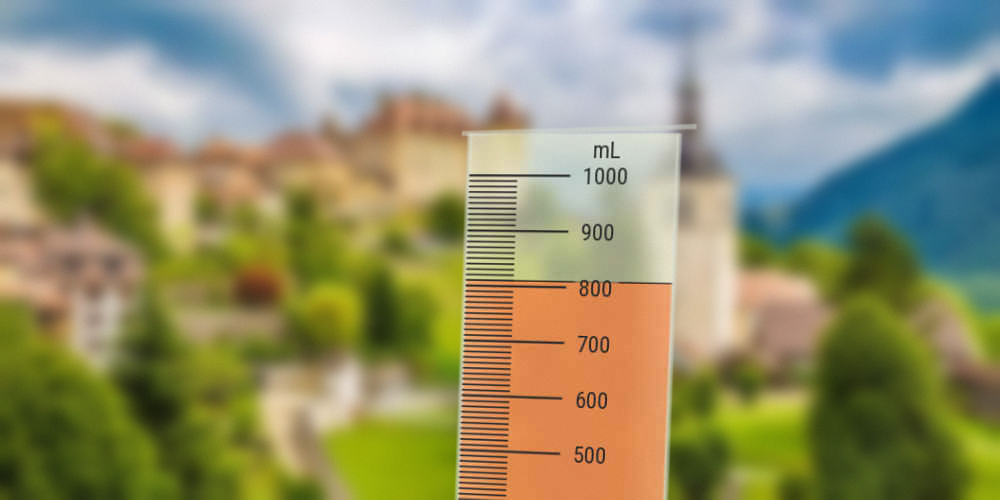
mL 810
